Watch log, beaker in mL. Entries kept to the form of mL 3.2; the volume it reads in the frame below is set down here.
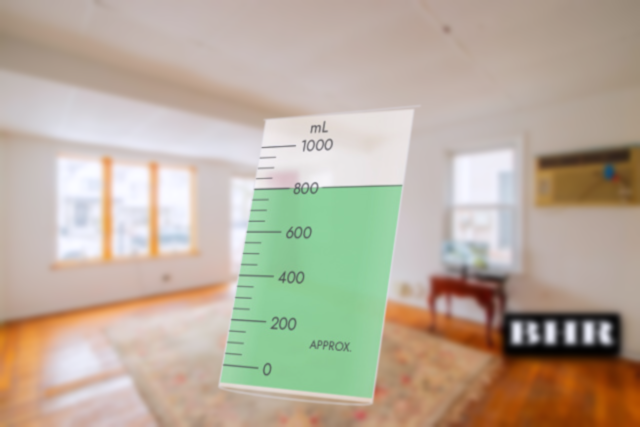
mL 800
